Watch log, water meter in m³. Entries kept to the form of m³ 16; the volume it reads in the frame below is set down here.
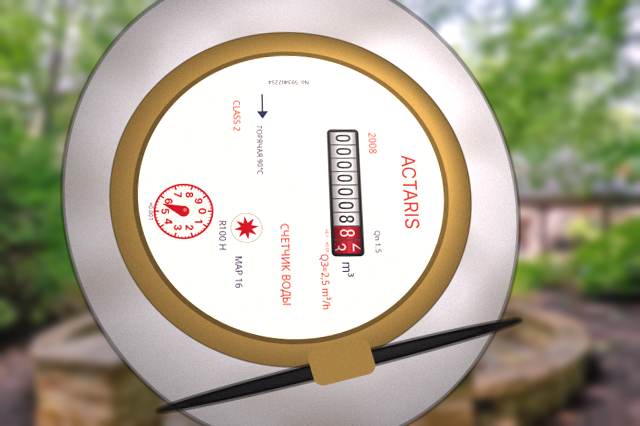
m³ 8.825
